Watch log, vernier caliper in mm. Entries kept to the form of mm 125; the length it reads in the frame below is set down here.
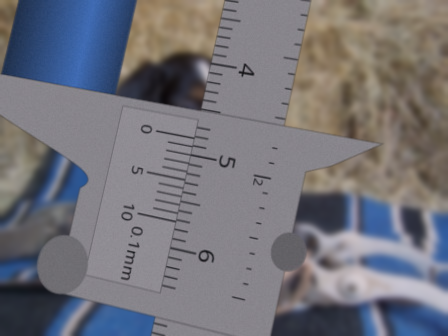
mm 48.2
